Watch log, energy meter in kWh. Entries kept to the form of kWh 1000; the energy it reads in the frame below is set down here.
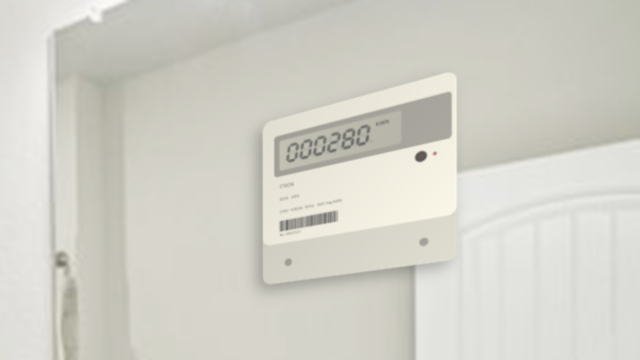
kWh 280
